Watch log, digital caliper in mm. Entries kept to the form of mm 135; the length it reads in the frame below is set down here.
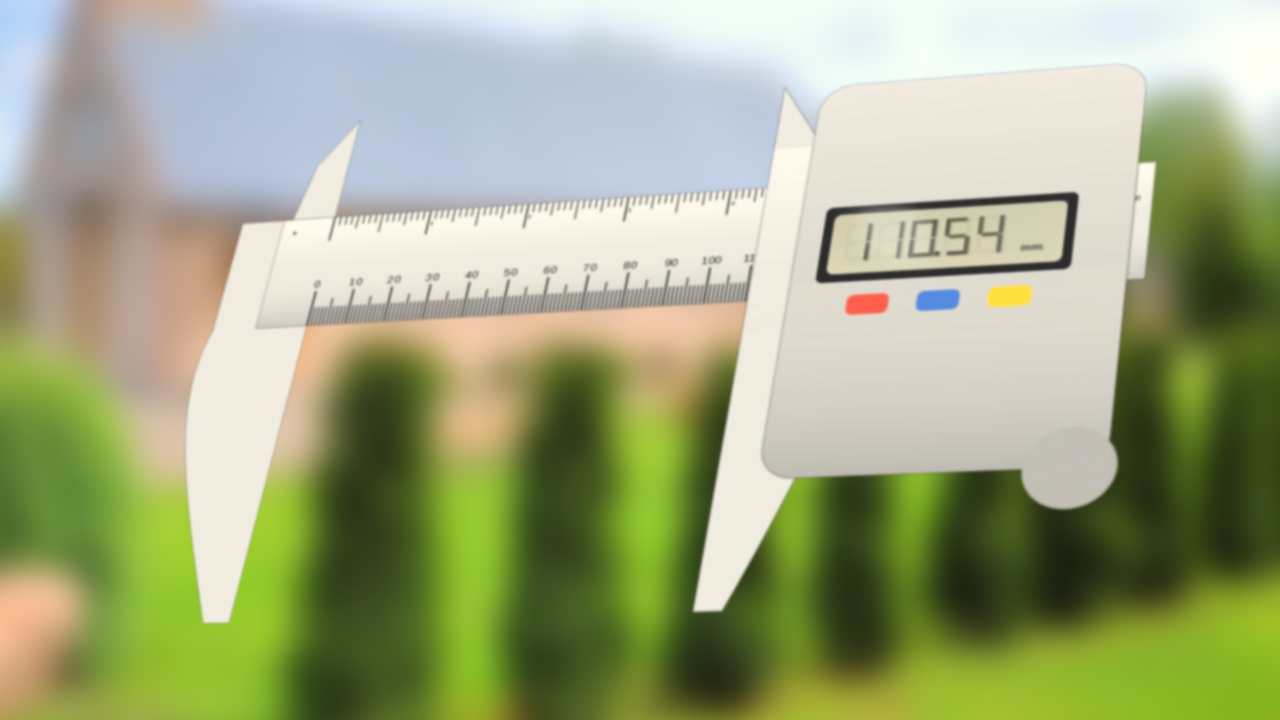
mm 110.54
